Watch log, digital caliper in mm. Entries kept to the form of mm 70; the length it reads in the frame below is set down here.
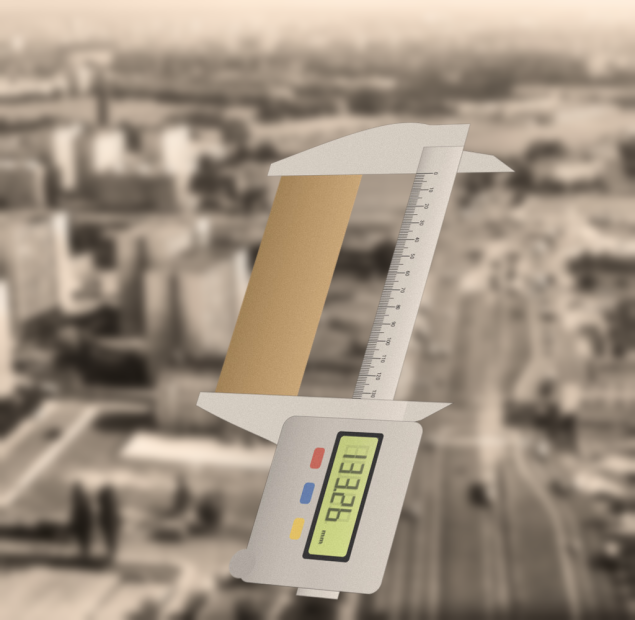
mm 133.26
